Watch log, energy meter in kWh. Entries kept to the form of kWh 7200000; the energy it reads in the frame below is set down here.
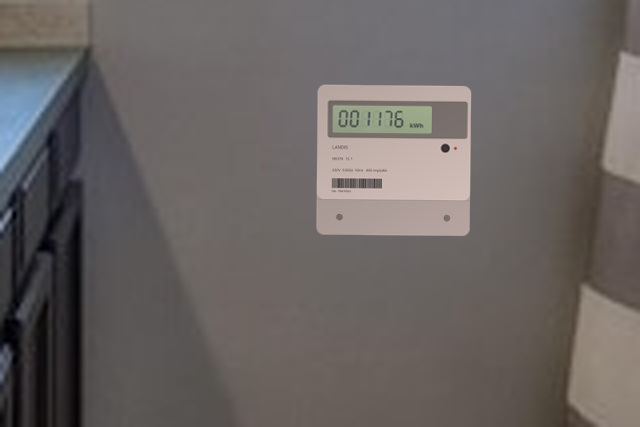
kWh 1176
